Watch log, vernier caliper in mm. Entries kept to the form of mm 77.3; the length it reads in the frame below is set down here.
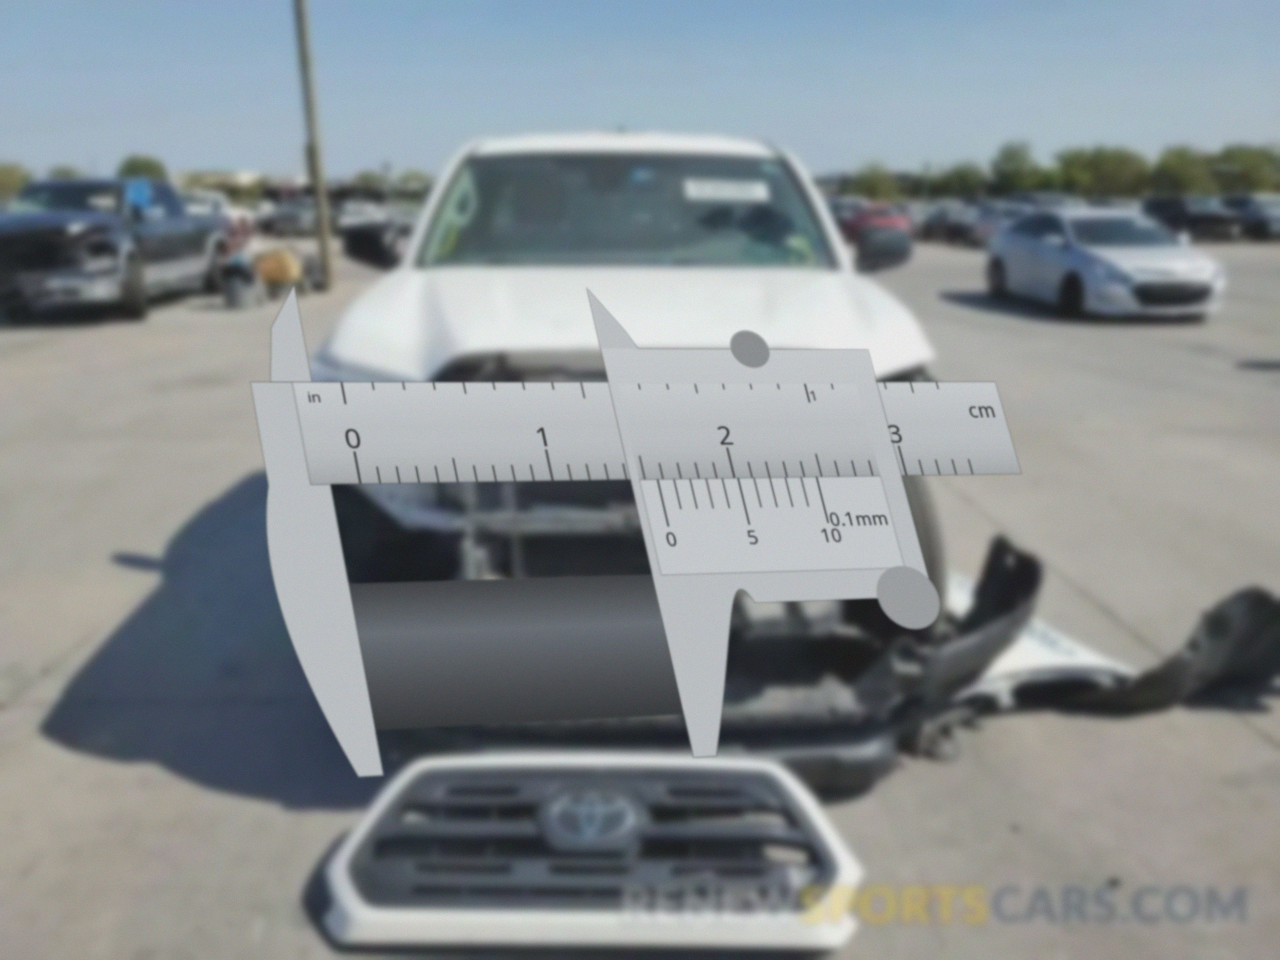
mm 15.7
